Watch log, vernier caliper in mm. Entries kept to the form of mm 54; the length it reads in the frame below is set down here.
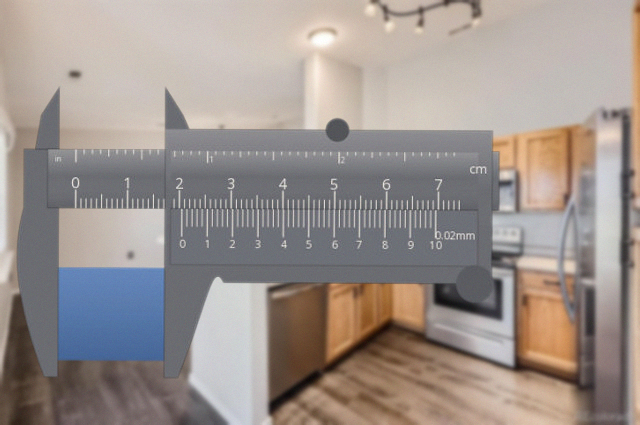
mm 20.5
